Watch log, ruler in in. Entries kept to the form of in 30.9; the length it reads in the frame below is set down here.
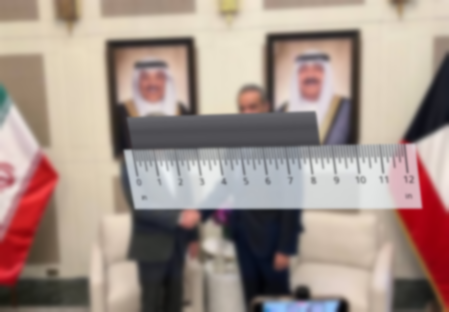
in 8.5
